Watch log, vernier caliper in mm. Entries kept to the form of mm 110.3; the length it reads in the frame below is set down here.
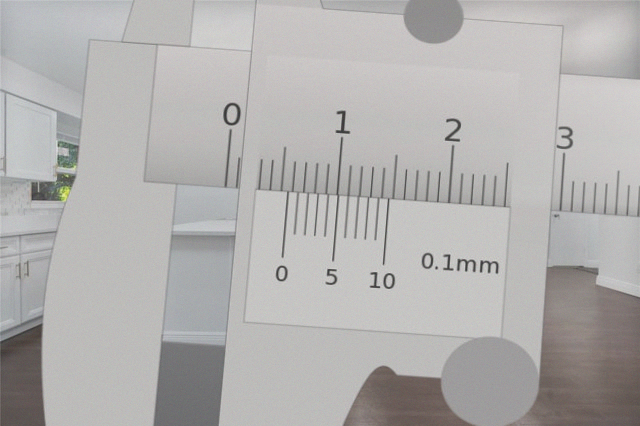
mm 5.6
